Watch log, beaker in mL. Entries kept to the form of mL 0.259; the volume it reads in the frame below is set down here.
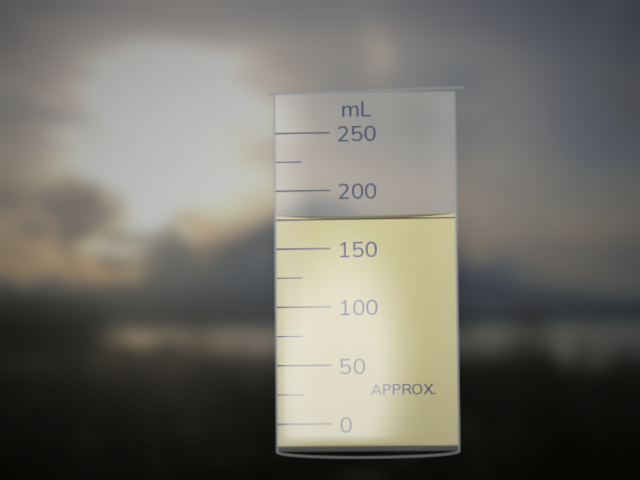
mL 175
